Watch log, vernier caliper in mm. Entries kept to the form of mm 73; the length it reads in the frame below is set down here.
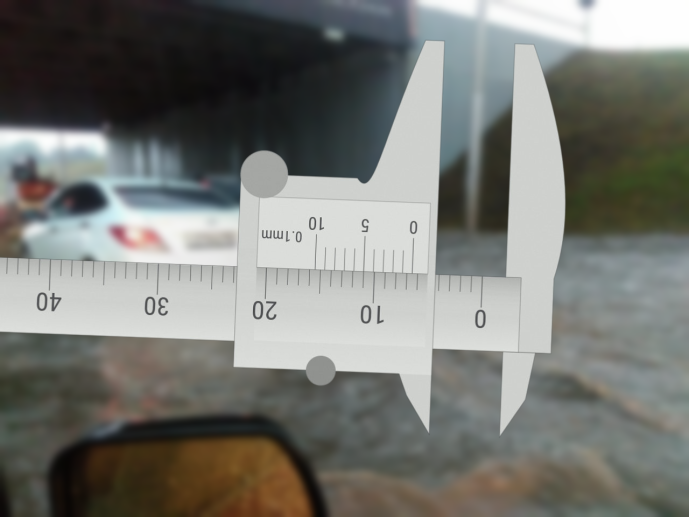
mm 6.5
